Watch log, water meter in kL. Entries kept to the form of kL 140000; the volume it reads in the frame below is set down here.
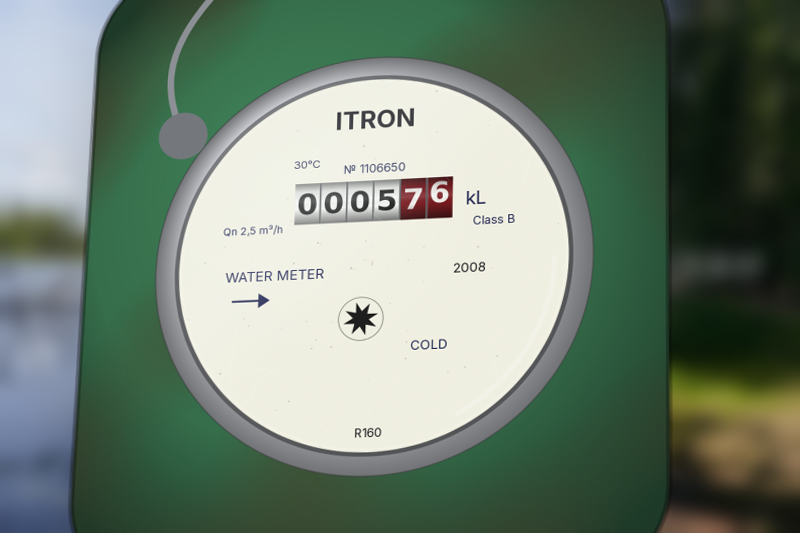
kL 5.76
